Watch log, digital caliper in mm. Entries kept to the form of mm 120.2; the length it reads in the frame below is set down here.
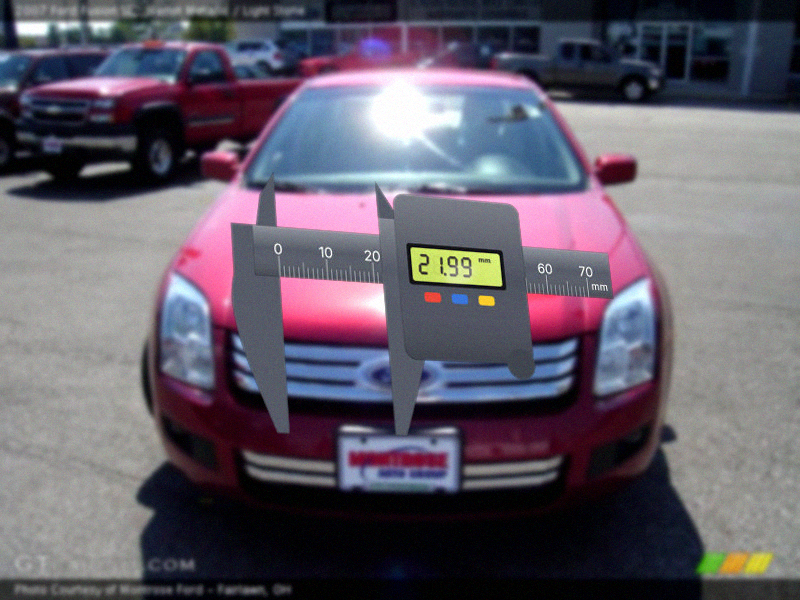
mm 21.99
